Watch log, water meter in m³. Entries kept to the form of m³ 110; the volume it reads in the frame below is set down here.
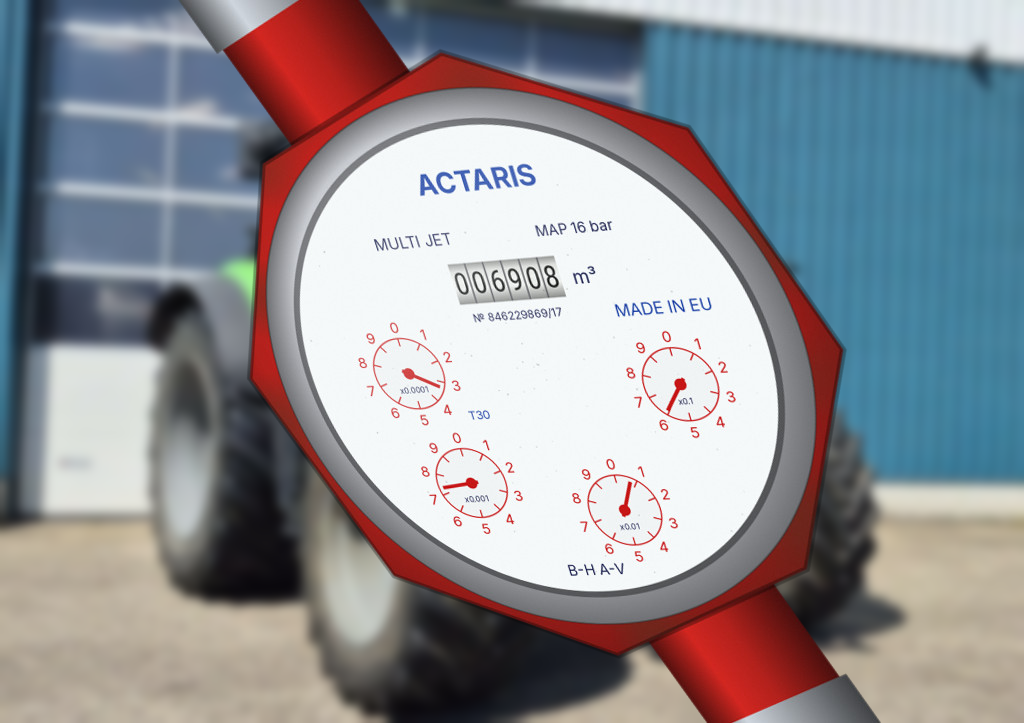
m³ 6908.6073
